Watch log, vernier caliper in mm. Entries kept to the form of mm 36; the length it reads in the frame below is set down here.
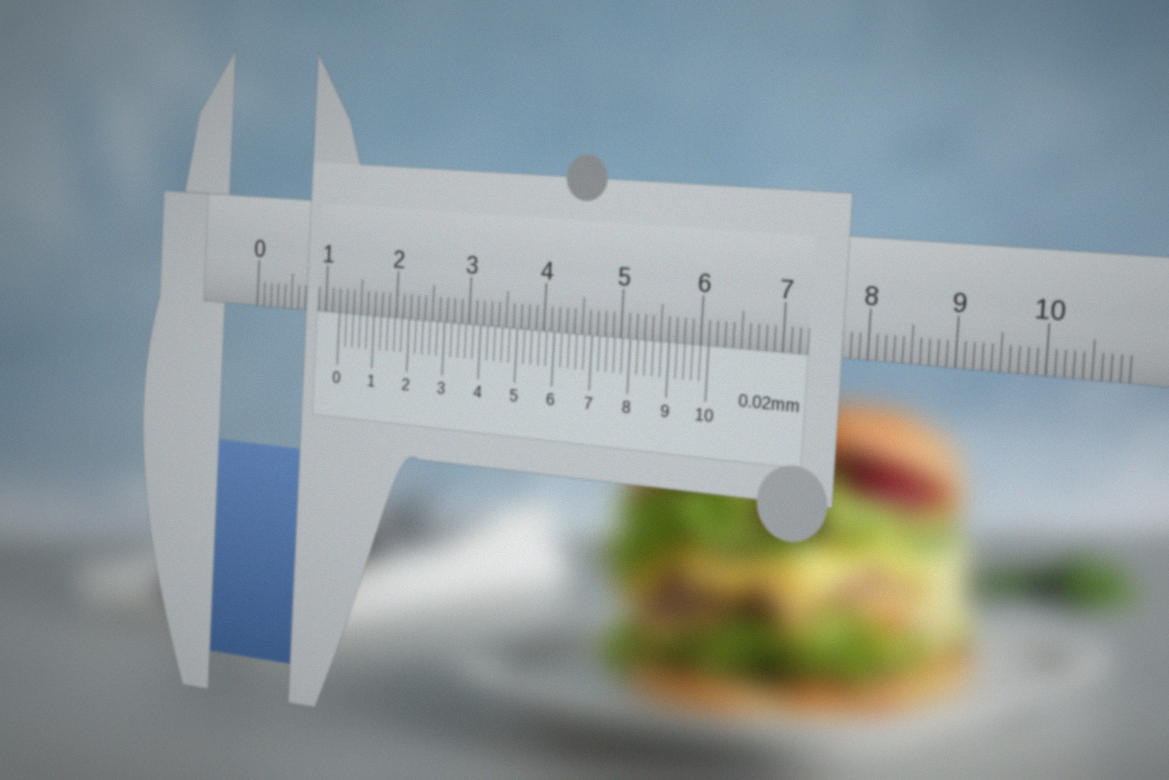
mm 12.0
